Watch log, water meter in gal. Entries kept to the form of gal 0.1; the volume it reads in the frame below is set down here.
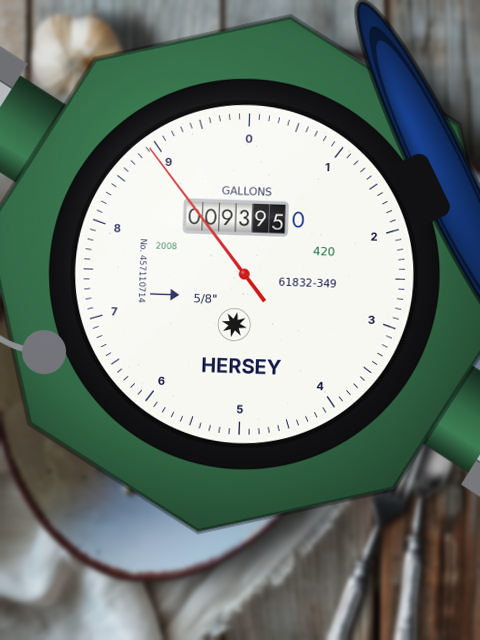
gal 93948.9
